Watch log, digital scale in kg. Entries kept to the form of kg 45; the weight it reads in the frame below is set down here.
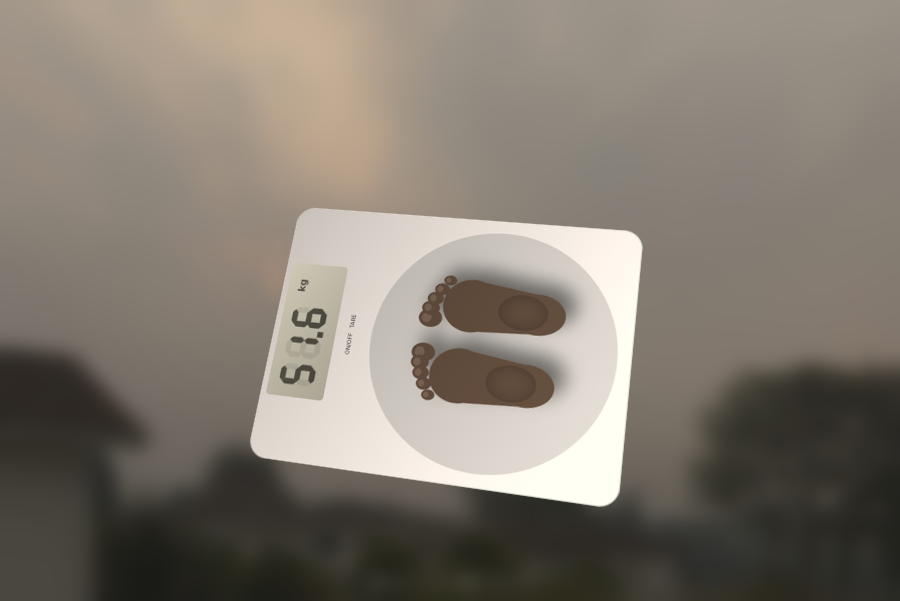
kg 51.6
